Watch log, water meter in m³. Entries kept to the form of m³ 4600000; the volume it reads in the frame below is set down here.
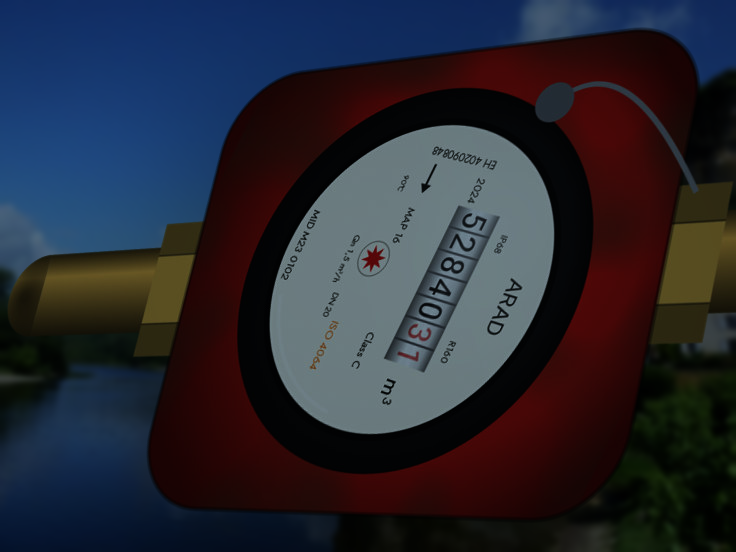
m³ 52840.31
